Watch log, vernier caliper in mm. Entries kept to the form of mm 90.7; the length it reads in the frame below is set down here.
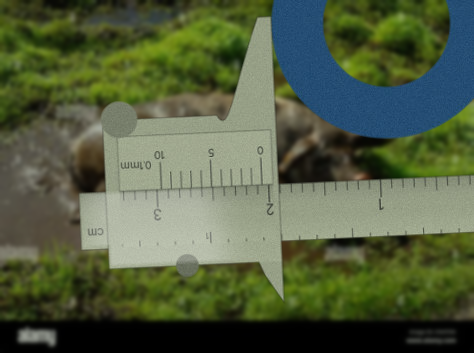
mm 20.6
